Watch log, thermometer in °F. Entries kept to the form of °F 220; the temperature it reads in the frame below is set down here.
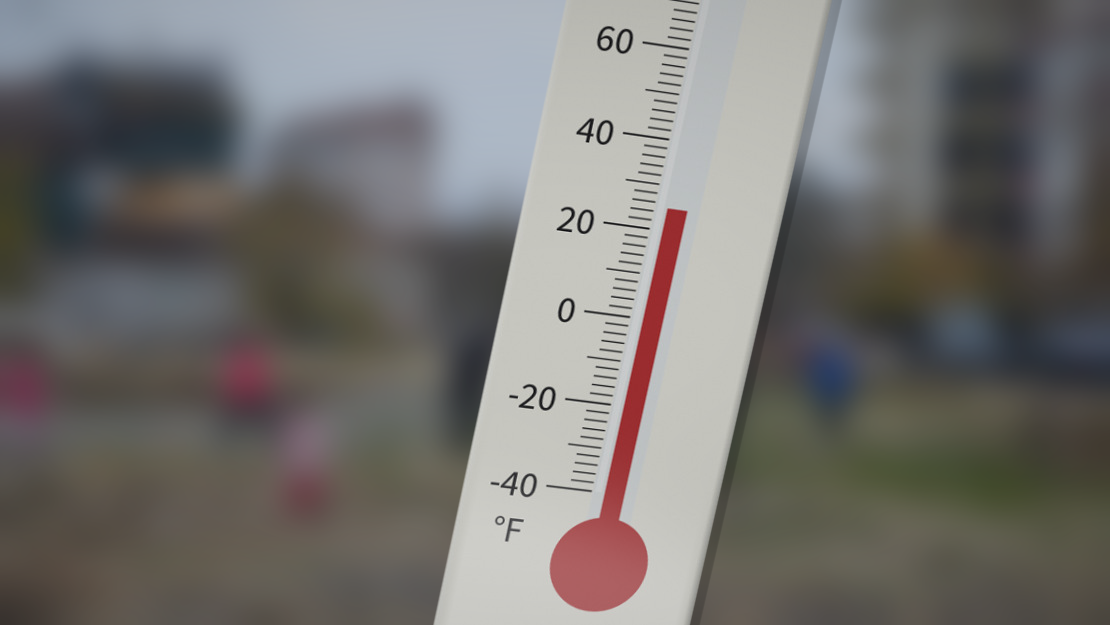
°F 25
